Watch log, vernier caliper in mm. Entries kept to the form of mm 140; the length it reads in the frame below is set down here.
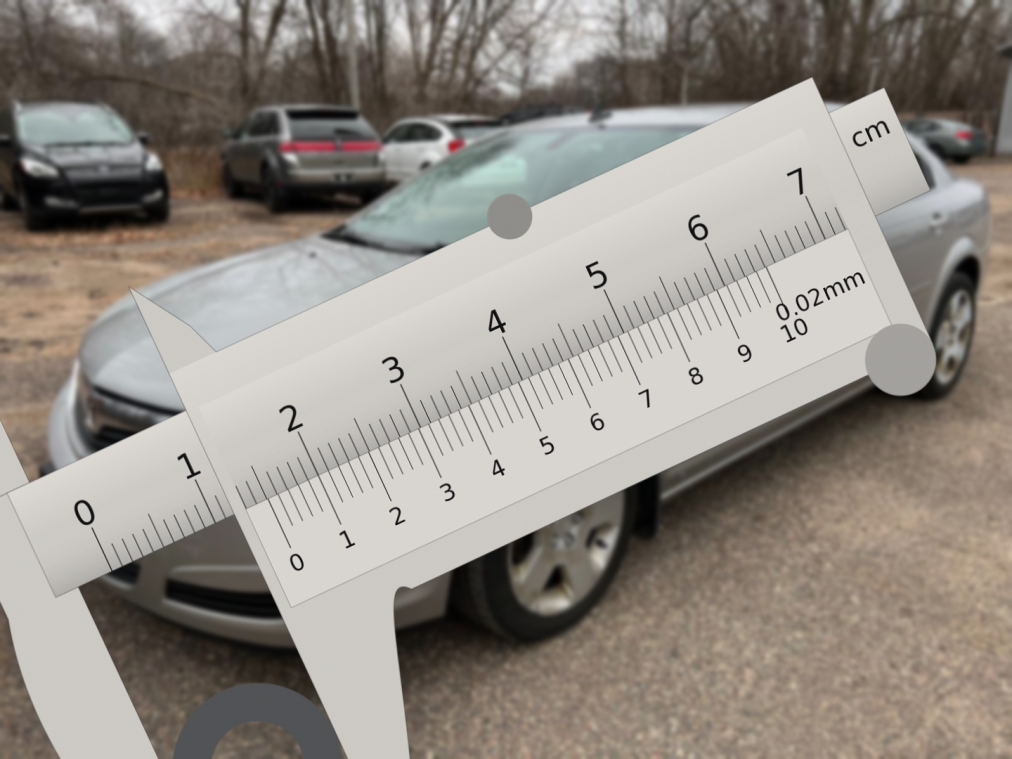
mm 15.1
